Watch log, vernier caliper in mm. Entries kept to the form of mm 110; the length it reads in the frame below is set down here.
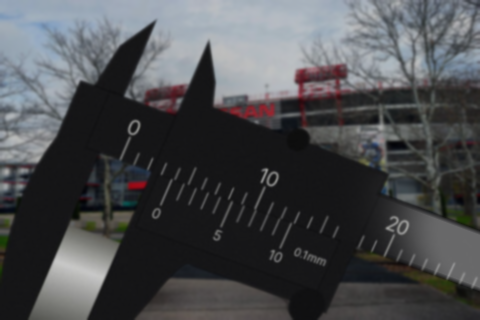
mm 3.8
